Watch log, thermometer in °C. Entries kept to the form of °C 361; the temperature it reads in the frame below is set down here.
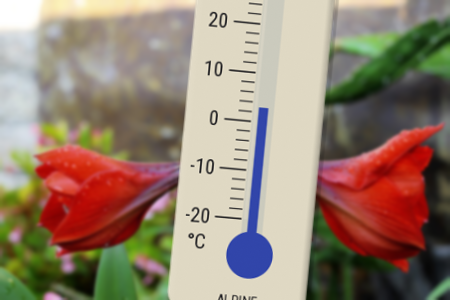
°C 3
